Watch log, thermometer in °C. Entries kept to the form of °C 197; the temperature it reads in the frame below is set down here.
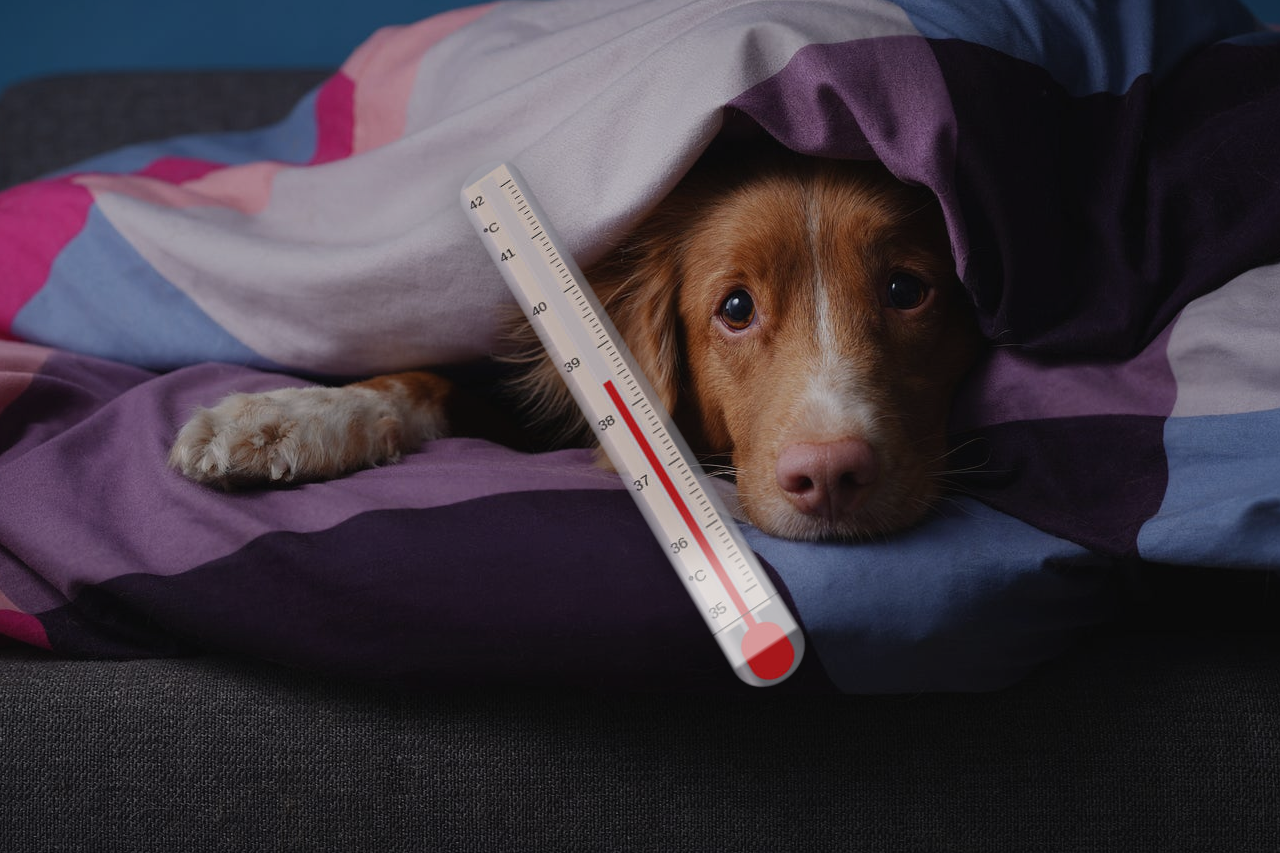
°C 38.5
